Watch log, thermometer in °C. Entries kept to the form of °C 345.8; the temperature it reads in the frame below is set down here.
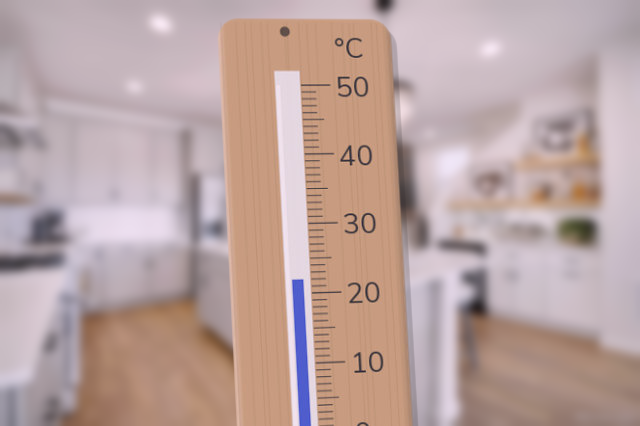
°C 22
